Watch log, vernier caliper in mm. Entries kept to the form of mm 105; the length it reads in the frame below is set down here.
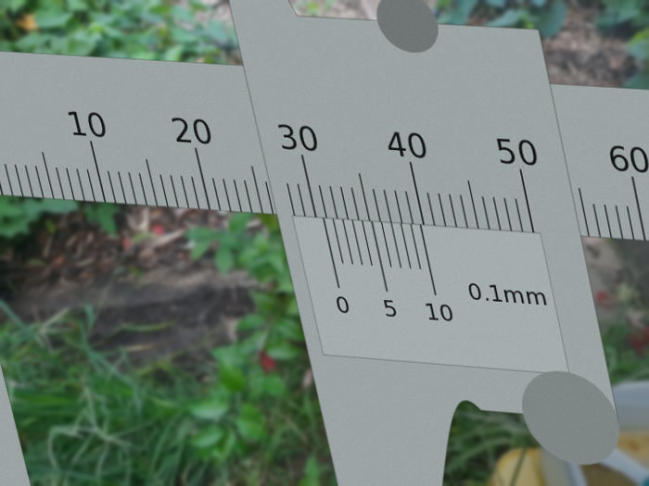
mm 30.7
